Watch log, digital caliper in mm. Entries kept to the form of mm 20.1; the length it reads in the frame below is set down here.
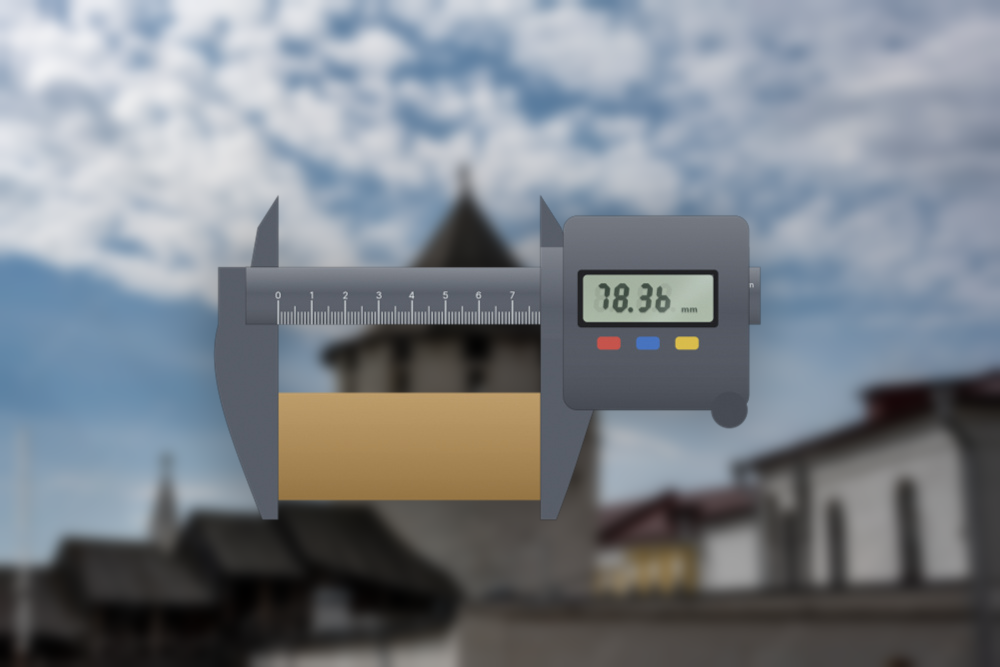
mm 78.36
